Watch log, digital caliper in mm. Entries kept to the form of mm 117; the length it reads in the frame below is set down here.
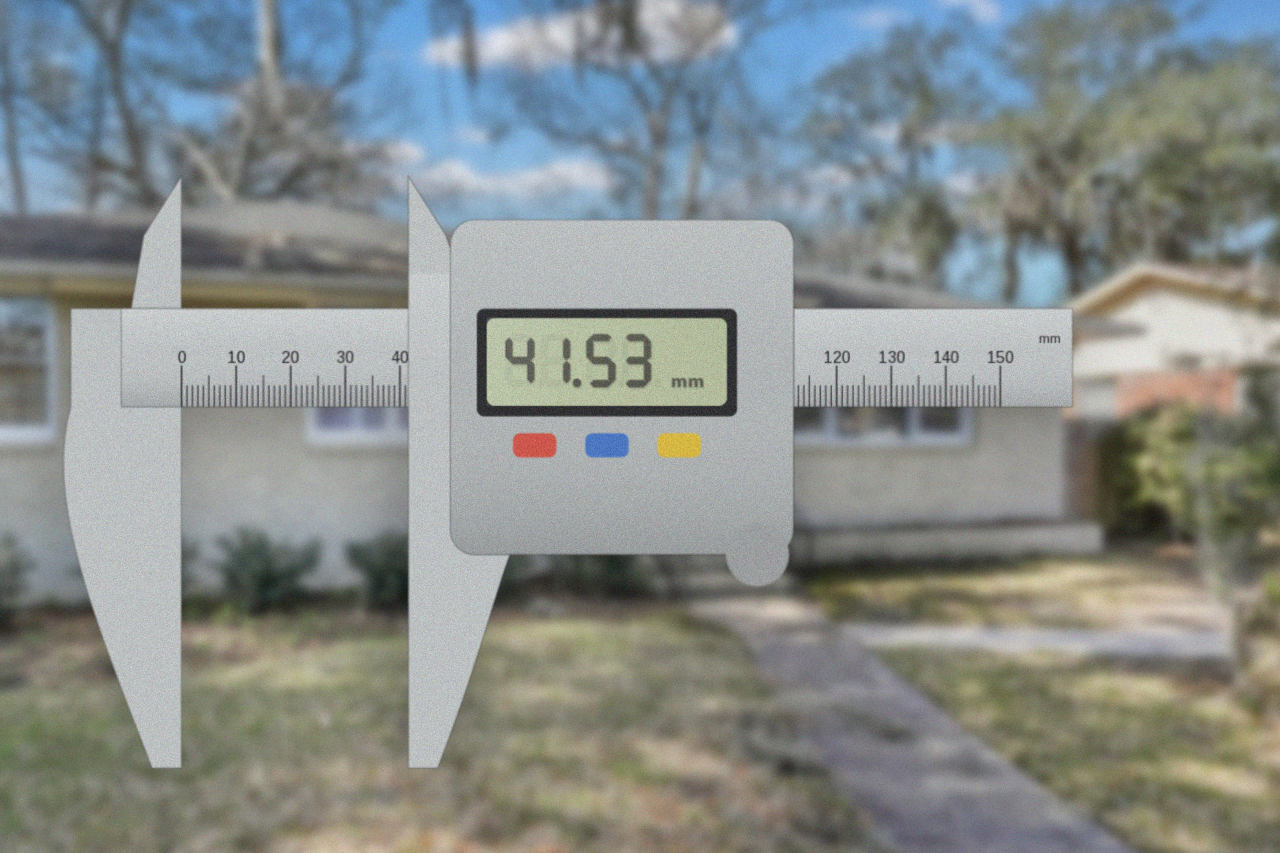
mm 41.53
